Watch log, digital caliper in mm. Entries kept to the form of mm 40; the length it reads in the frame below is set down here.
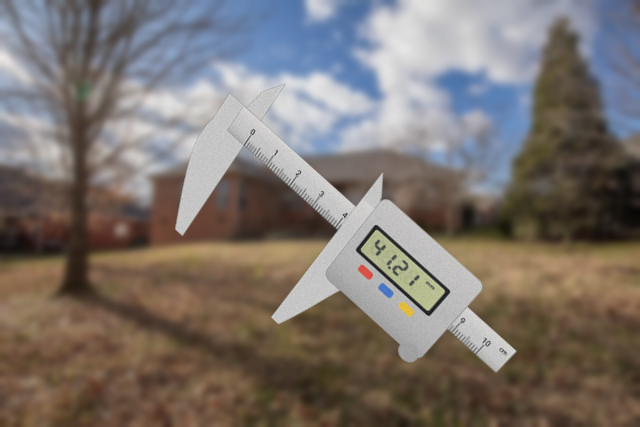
mm 41.21
